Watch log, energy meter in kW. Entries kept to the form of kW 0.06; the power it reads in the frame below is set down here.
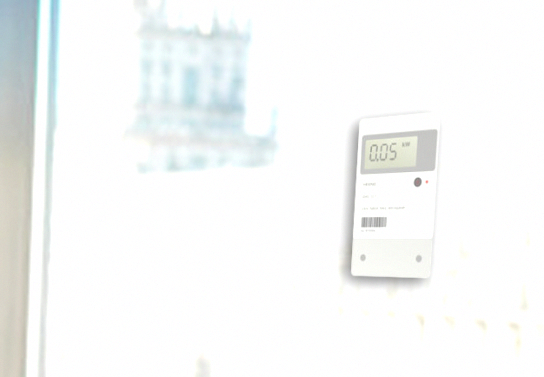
kW 0.05
